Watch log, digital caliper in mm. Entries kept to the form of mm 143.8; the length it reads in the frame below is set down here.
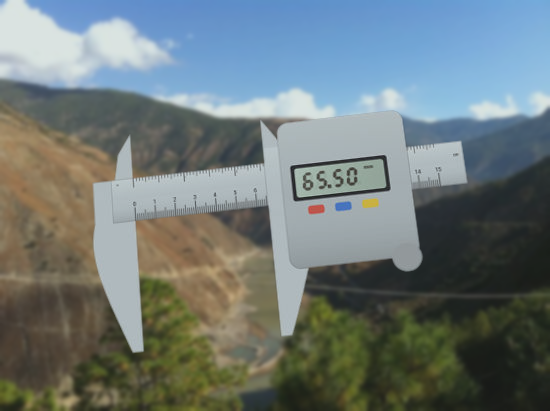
mm 65.50
